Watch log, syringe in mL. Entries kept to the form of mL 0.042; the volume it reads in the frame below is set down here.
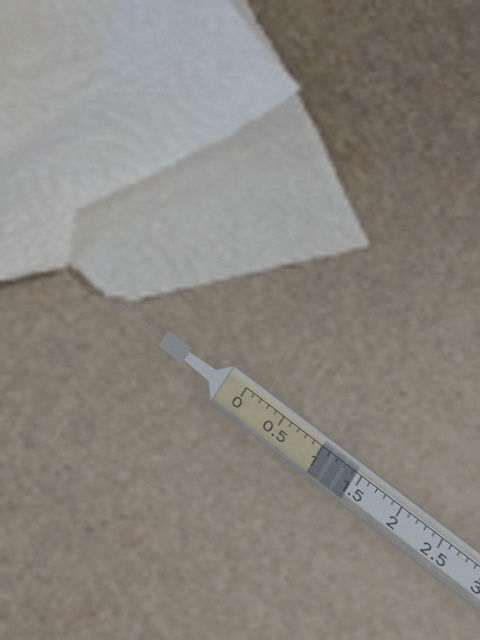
mL 1
